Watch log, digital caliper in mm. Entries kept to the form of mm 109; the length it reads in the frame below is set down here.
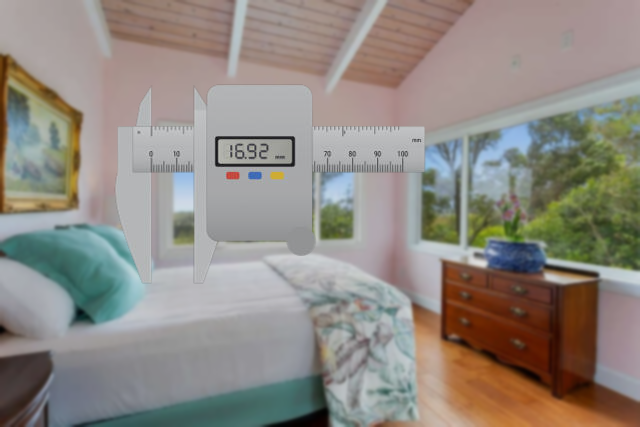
mm 16.92
